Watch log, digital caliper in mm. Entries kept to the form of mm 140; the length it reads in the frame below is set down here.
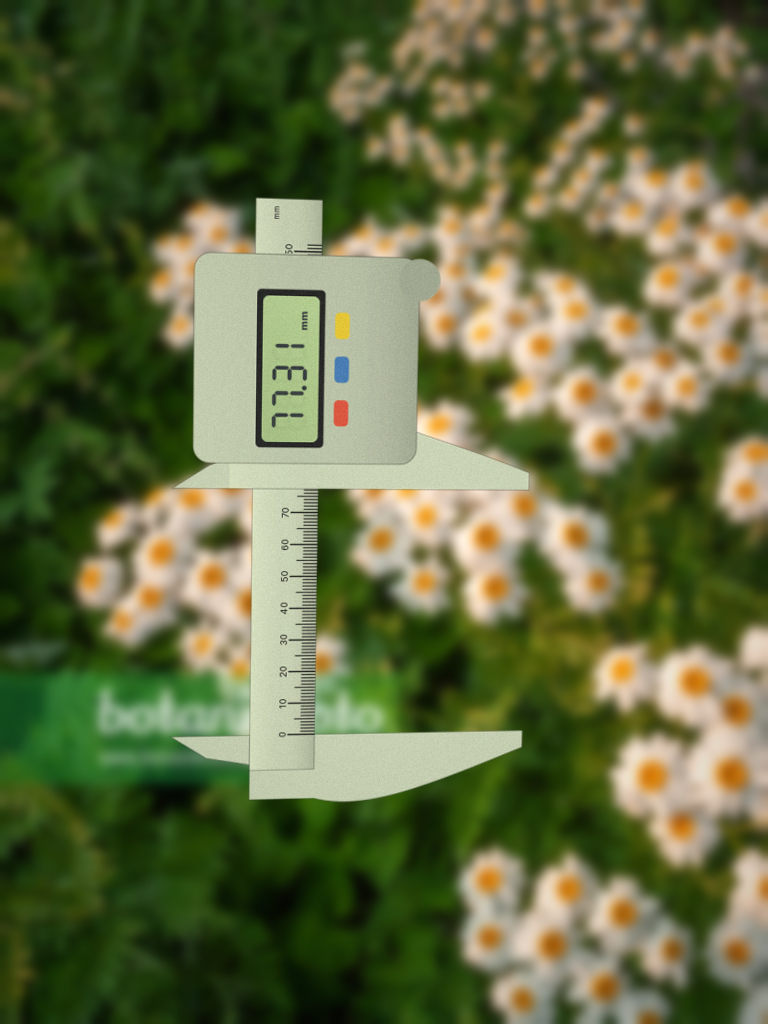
mm 77.31
